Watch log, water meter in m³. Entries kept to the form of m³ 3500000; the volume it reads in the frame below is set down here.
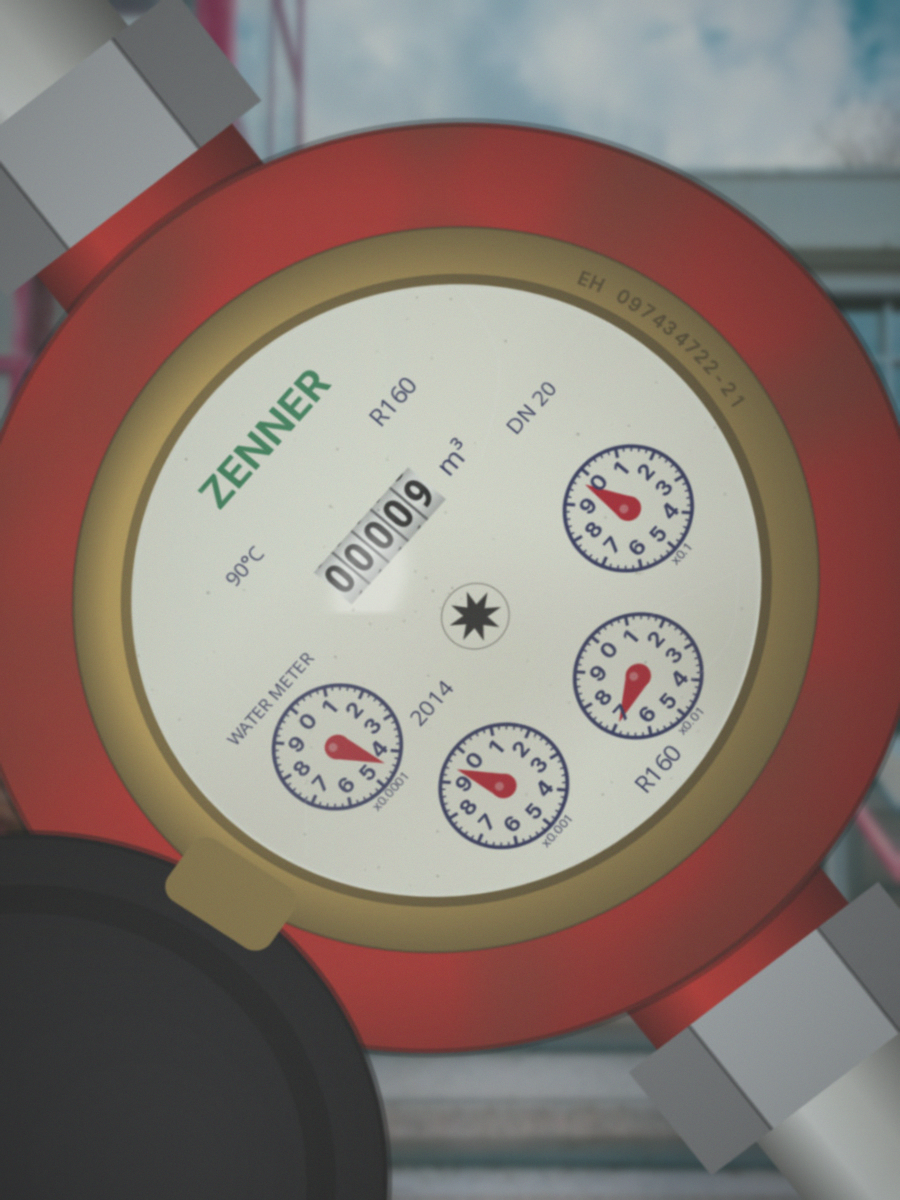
m³ 8.9694
